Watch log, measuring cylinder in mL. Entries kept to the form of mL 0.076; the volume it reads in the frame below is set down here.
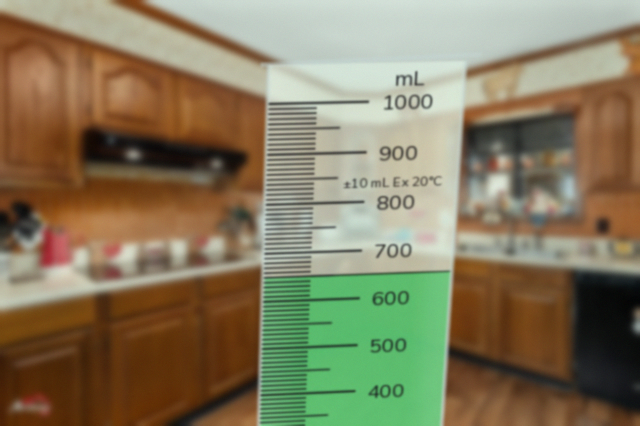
mL 650
